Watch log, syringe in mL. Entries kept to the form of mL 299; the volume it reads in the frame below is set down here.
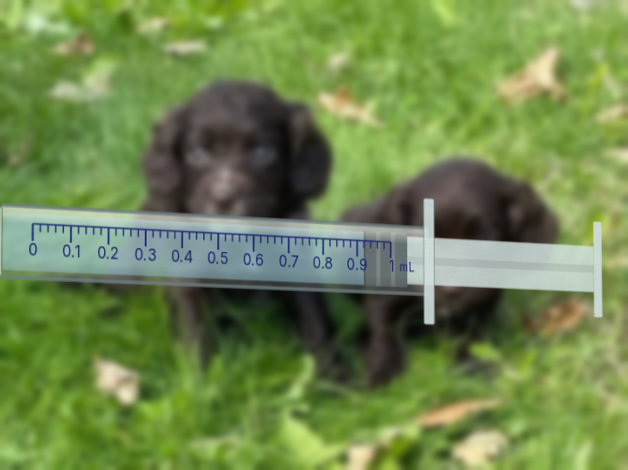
mL 0.92
